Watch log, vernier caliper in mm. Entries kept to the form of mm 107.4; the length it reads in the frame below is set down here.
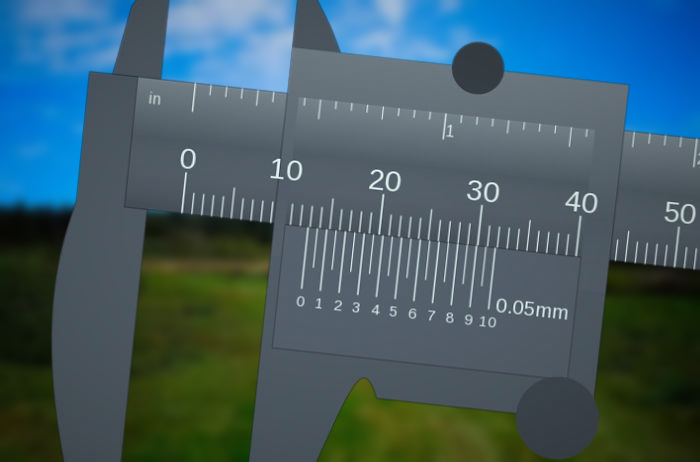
mm 12.8
